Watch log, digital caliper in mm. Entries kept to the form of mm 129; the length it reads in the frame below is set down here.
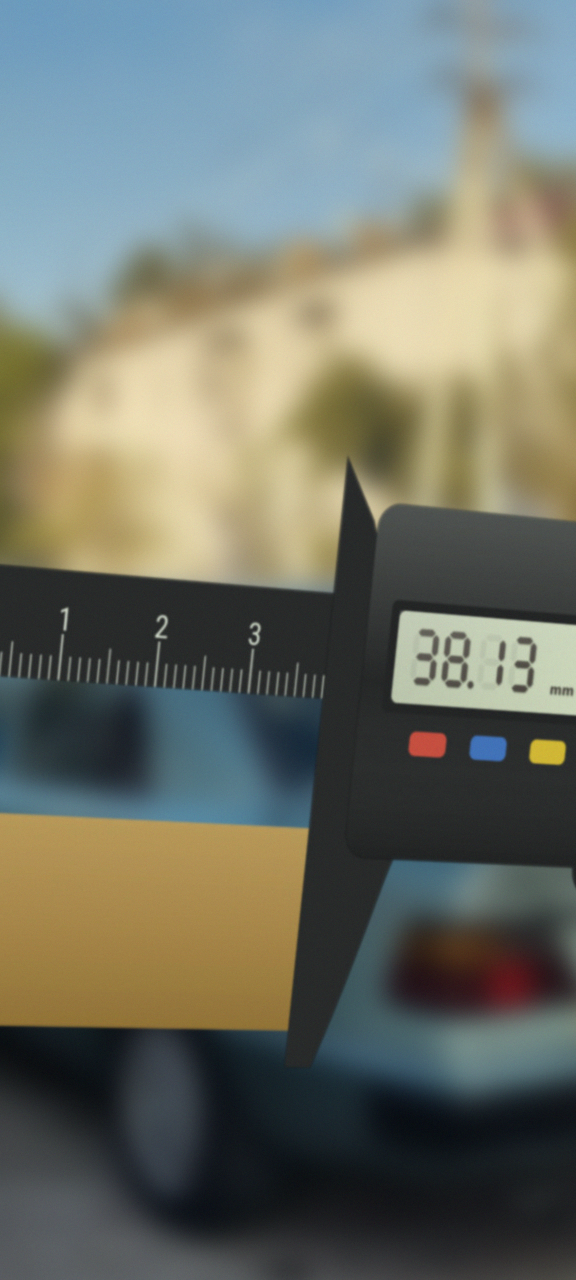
mm 38.13
